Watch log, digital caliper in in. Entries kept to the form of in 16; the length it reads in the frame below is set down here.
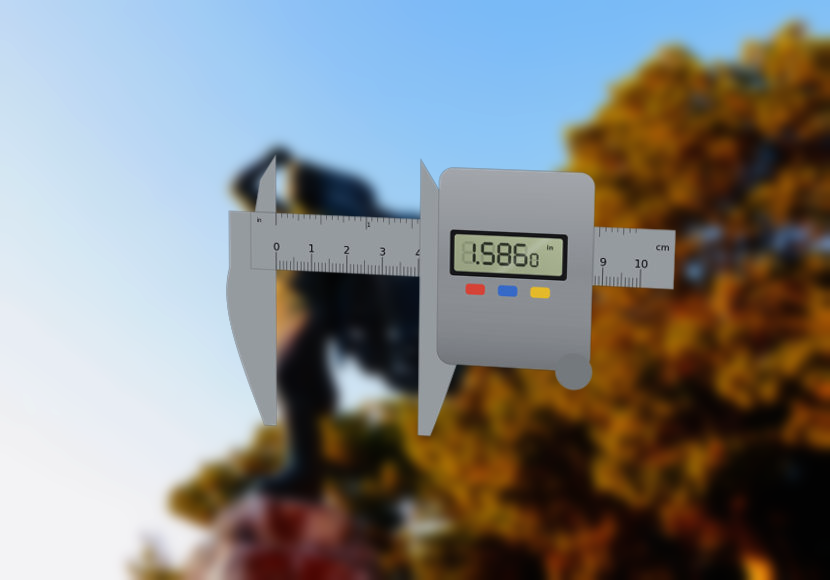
in 1.5860
